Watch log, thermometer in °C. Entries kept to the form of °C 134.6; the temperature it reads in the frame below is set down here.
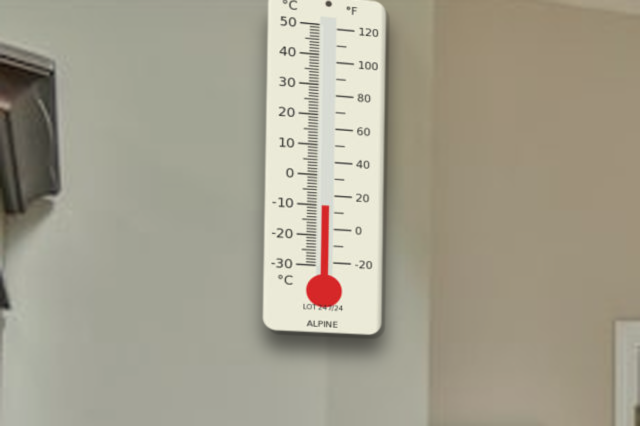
°C -10
